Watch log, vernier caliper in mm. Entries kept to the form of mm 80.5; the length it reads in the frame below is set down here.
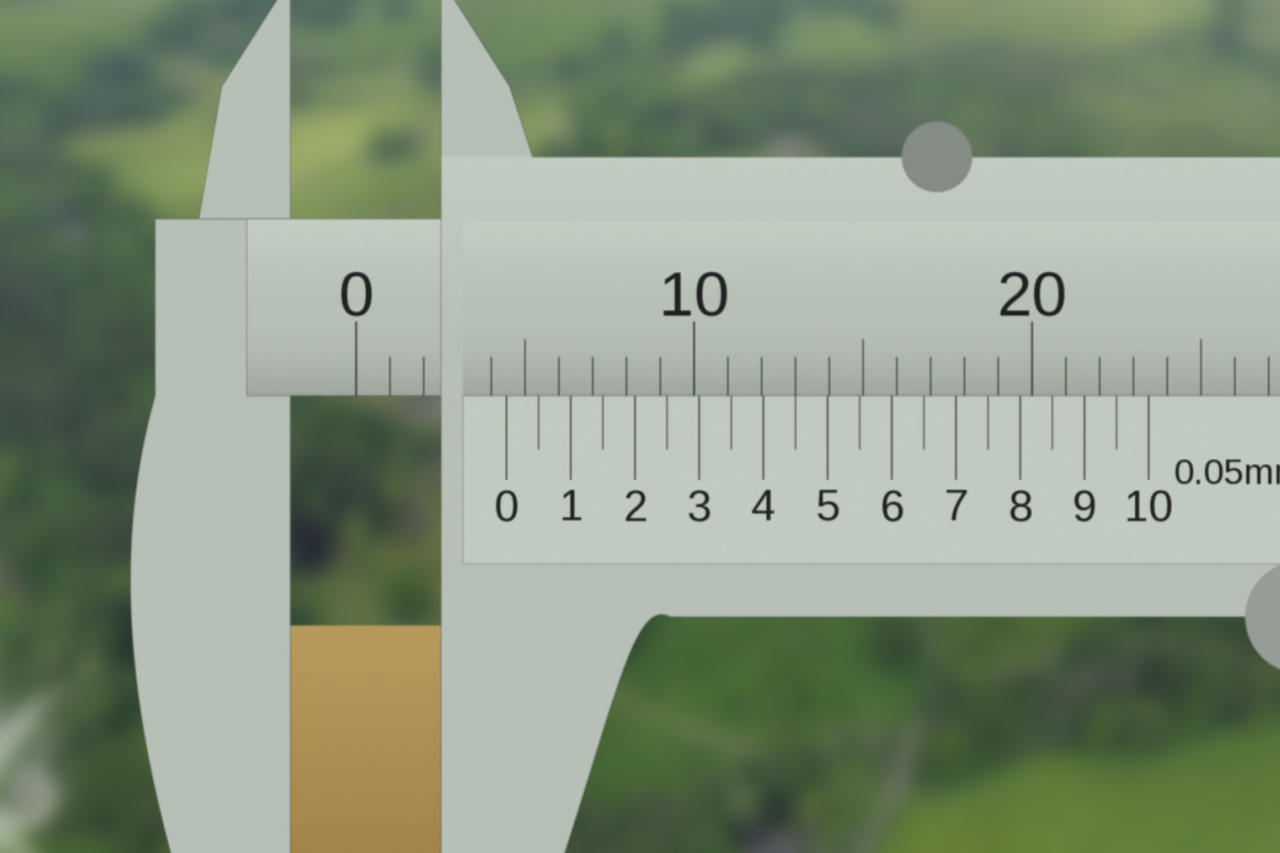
mm 4.45
